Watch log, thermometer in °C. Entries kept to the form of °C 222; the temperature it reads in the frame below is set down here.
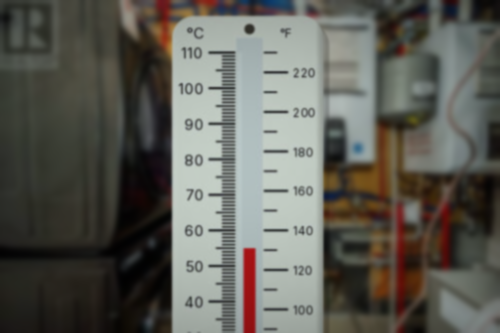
°C 55
